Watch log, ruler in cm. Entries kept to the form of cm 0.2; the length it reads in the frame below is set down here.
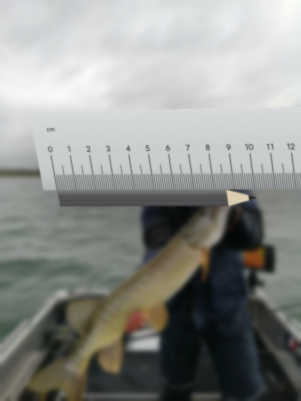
cm 10
